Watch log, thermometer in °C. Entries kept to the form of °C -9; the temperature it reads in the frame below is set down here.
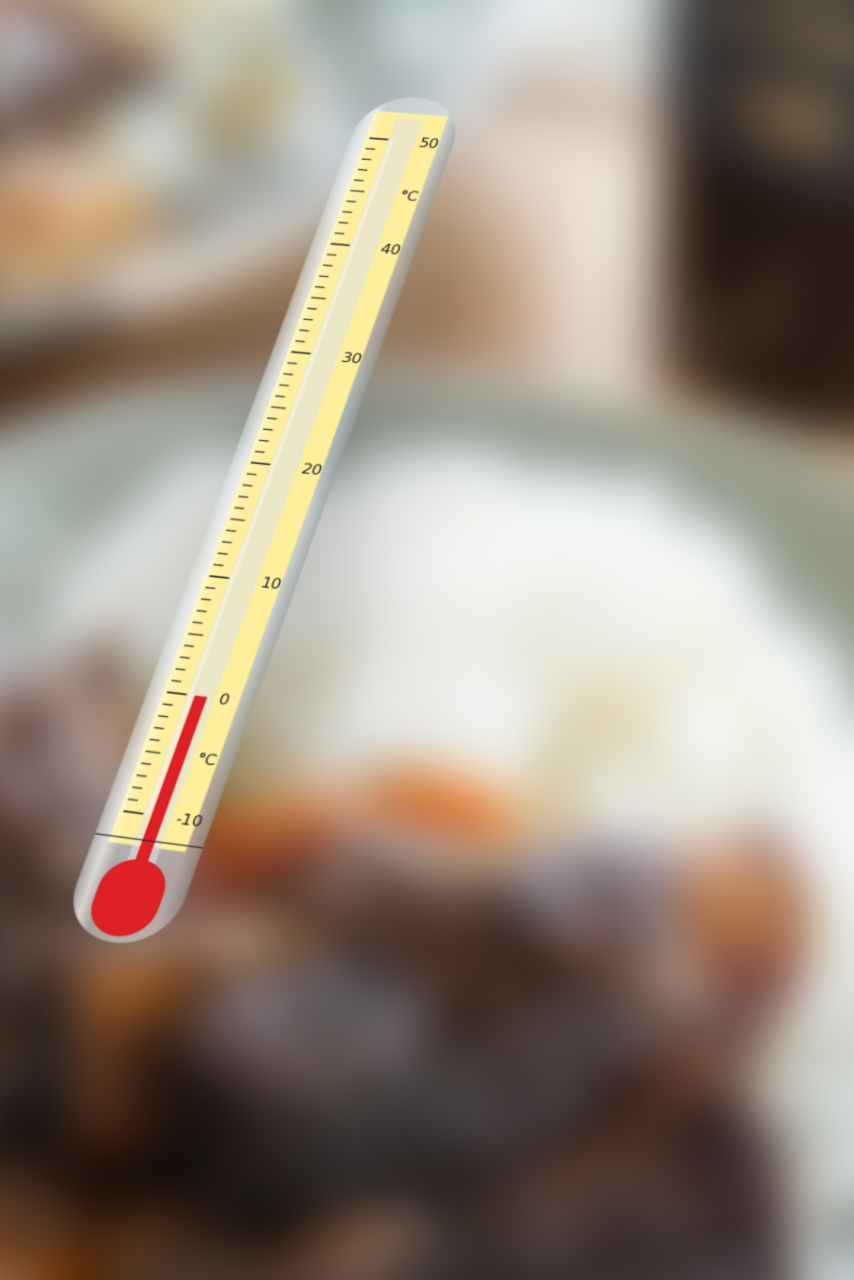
°C 0
